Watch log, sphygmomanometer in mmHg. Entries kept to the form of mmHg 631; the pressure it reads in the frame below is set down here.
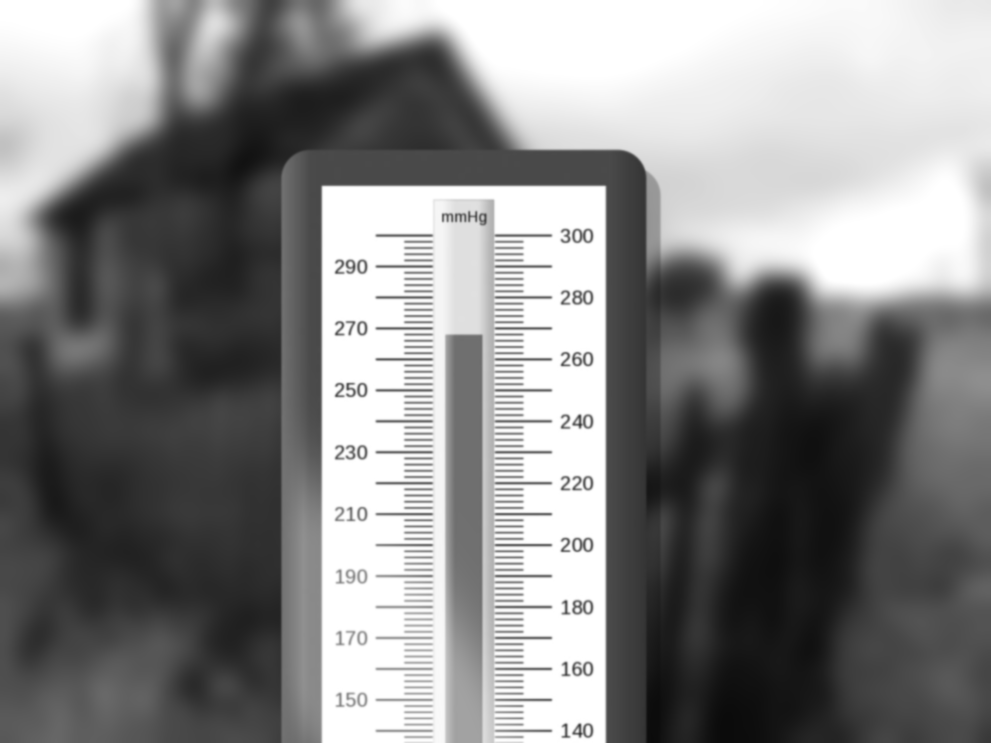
mmHg 268
